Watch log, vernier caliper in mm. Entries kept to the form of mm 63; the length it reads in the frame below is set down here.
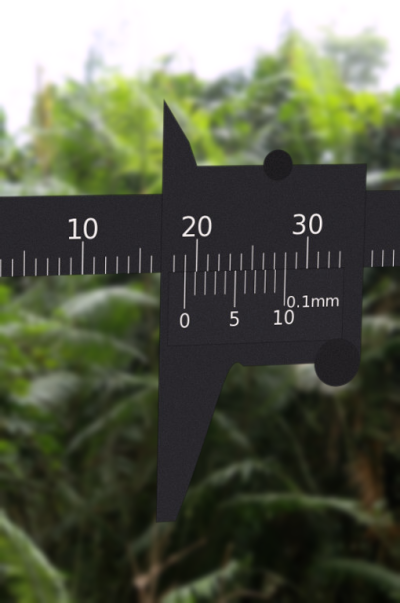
mm 19.0
